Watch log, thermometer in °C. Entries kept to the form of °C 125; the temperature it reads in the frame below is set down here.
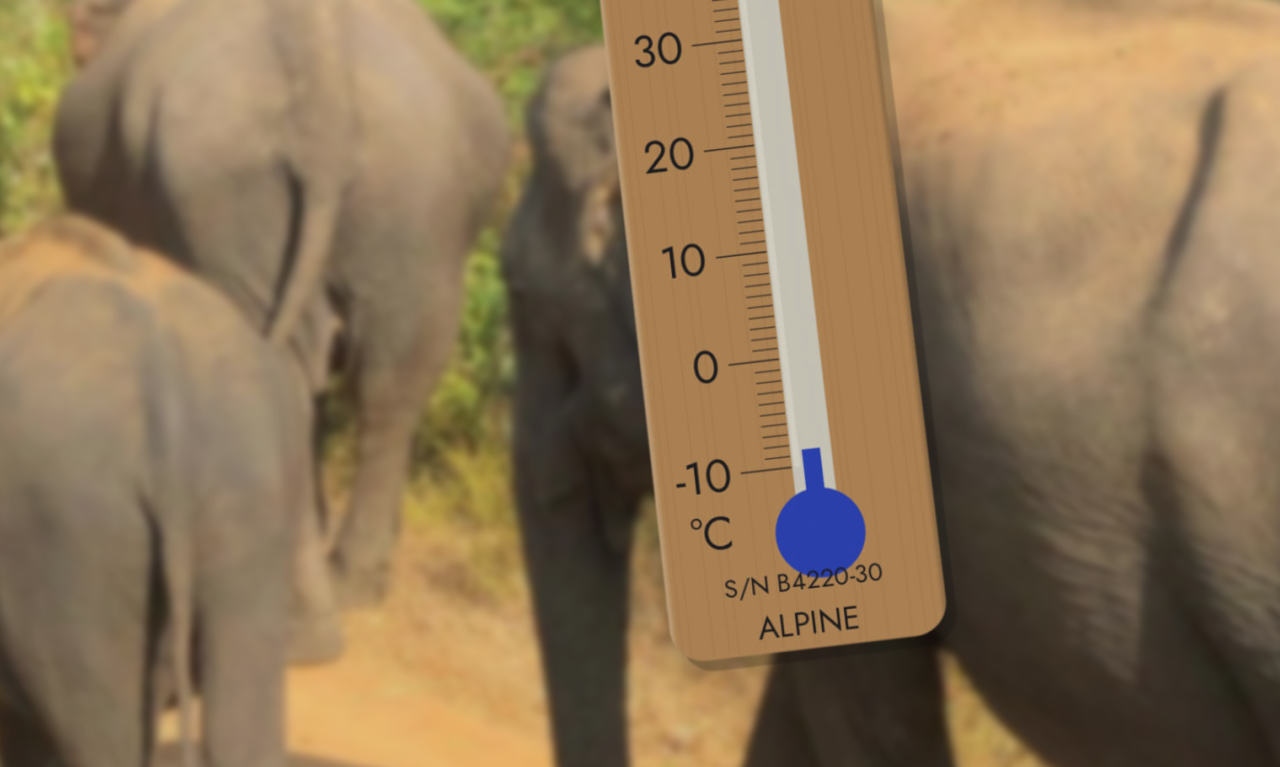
°C -8.5
